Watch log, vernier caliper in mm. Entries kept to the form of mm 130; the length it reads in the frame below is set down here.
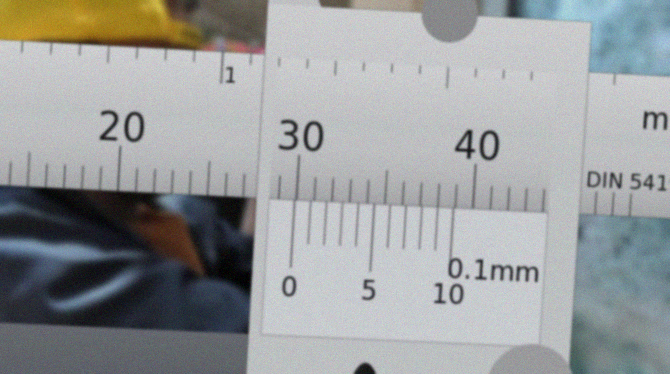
mm 29.9
